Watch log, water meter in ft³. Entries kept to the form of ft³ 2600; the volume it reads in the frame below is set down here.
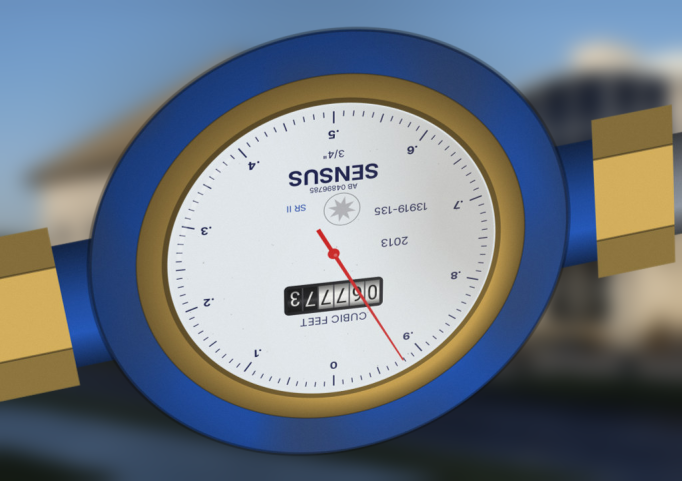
ft³ 67772.92
